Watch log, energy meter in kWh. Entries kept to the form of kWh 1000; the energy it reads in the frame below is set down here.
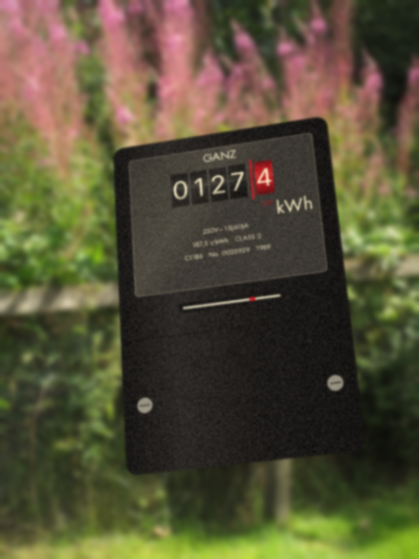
kWh 127.4
